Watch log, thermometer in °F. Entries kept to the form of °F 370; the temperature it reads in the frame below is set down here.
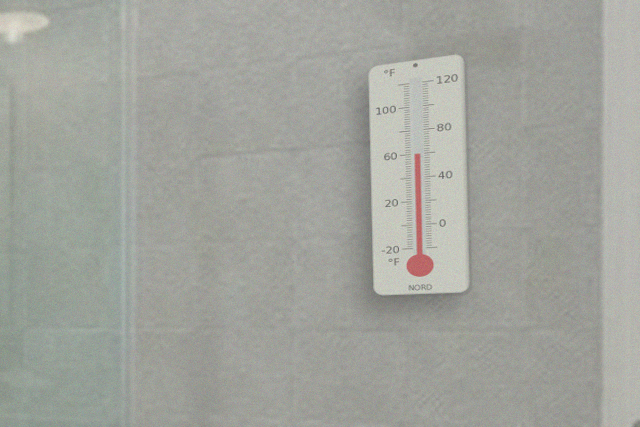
°F 60
